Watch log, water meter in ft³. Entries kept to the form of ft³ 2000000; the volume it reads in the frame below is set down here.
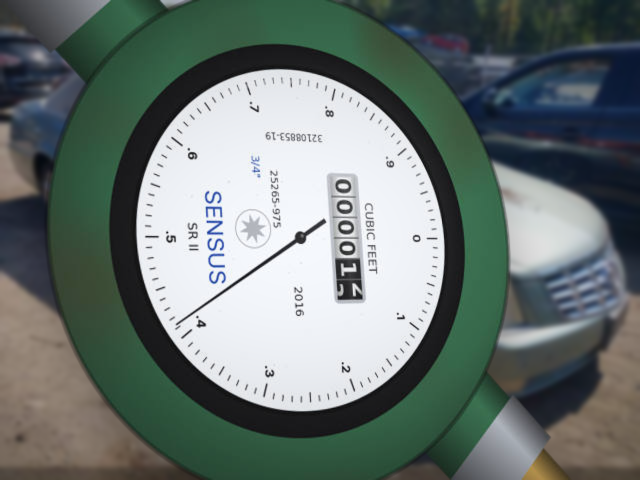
ft³ 12.41
